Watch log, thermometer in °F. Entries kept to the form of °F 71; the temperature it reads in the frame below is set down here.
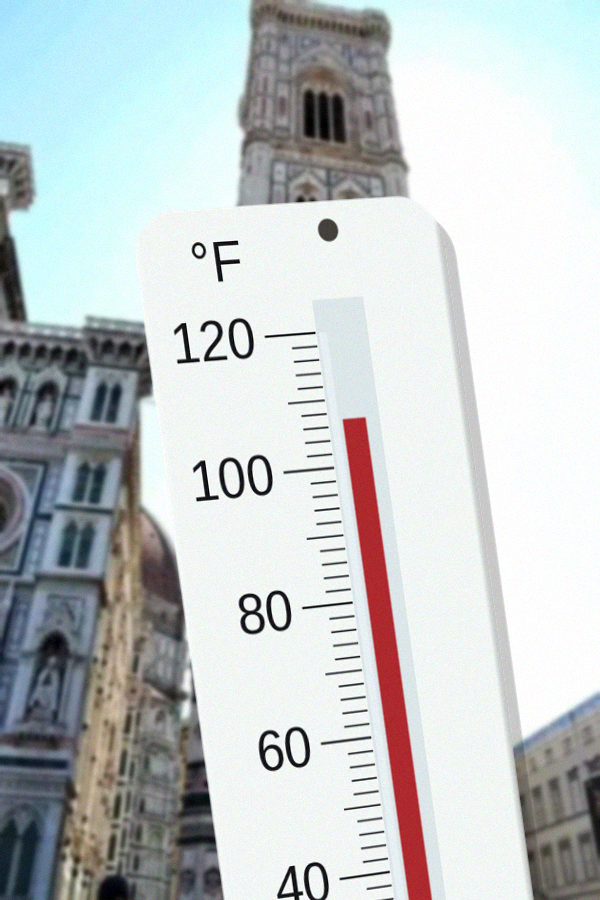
°F 107
